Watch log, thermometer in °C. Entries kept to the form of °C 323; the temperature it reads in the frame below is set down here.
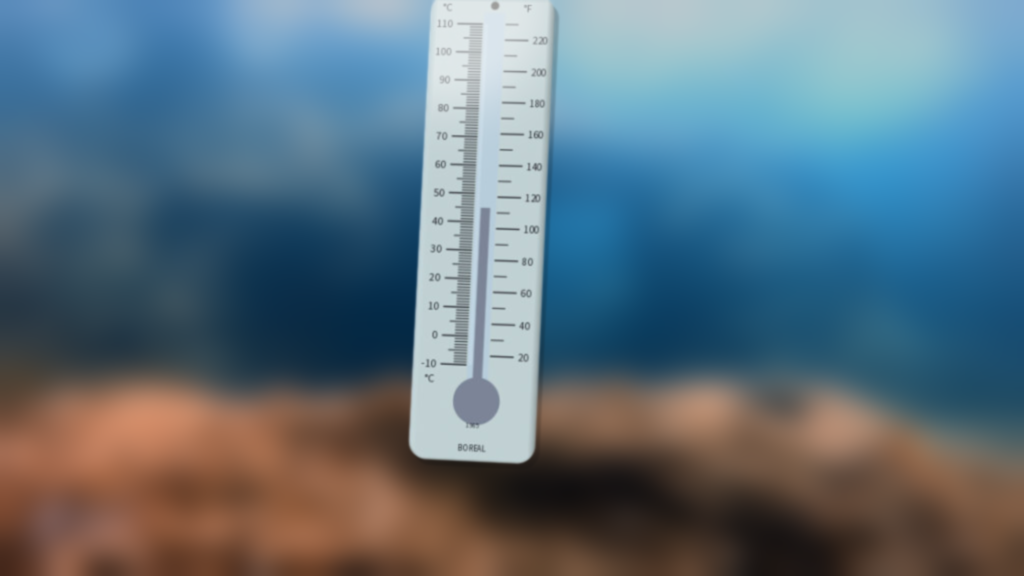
°C 45
